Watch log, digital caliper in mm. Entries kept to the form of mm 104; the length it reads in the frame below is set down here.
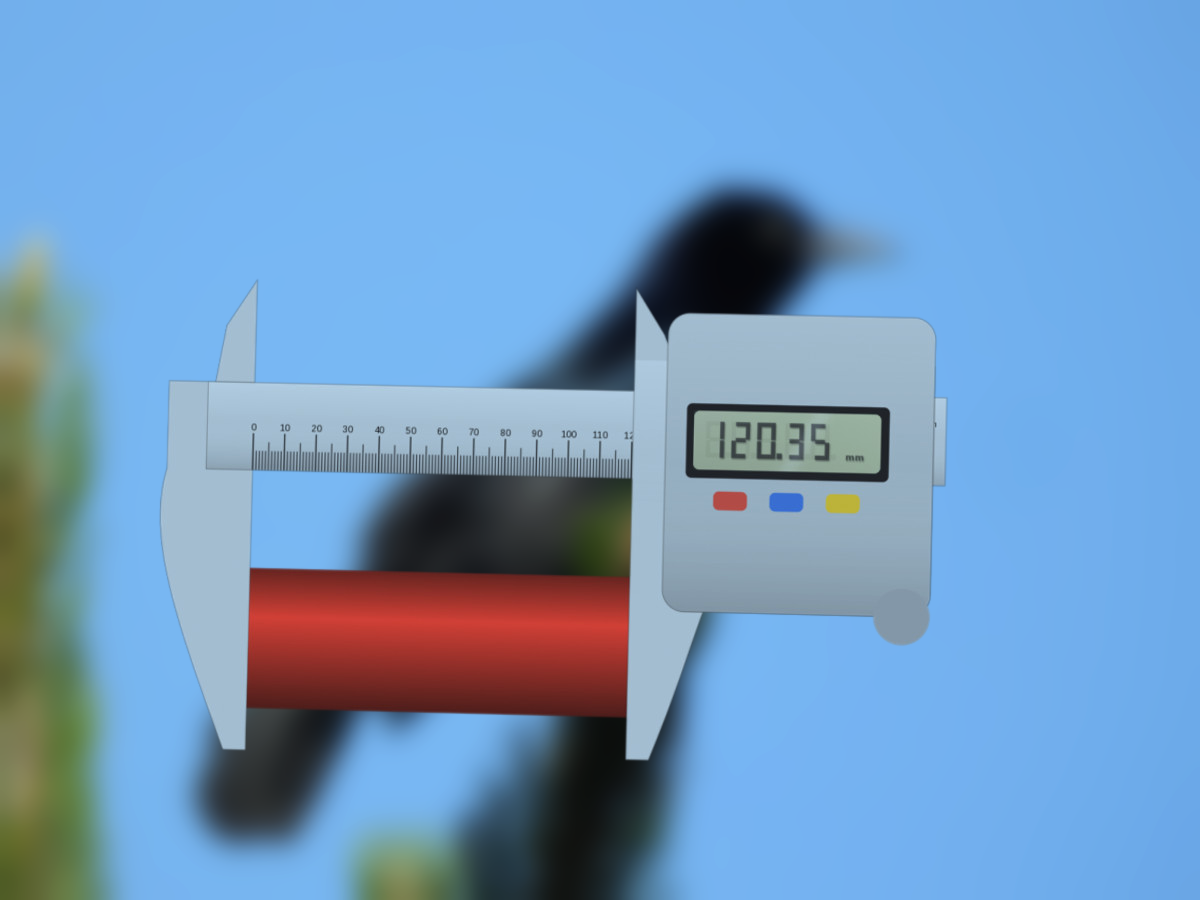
mm 120.35
